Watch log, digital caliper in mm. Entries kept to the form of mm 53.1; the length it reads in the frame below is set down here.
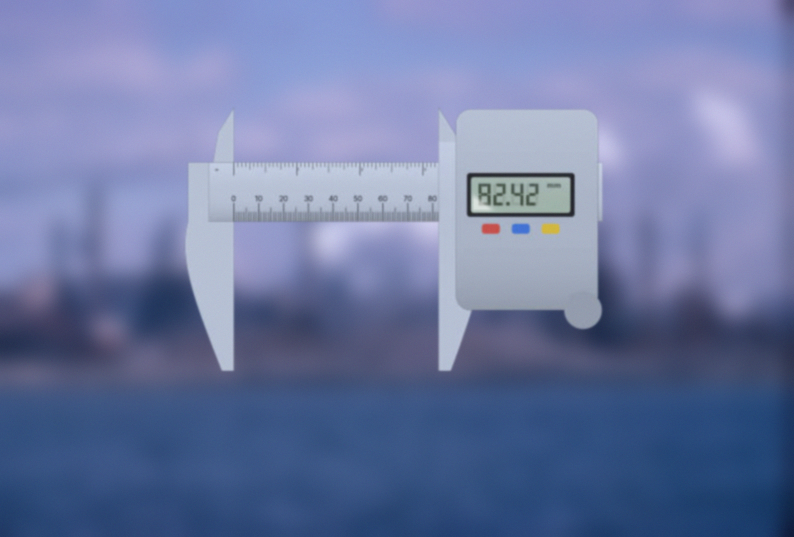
mm 82.42
